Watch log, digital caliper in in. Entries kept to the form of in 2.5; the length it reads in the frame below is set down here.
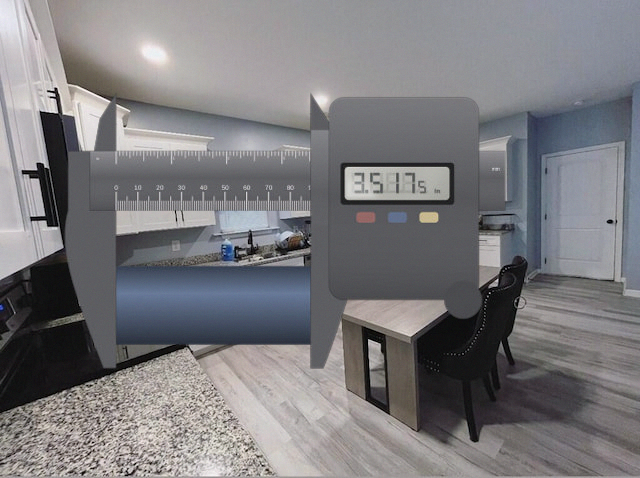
in 3.5175
